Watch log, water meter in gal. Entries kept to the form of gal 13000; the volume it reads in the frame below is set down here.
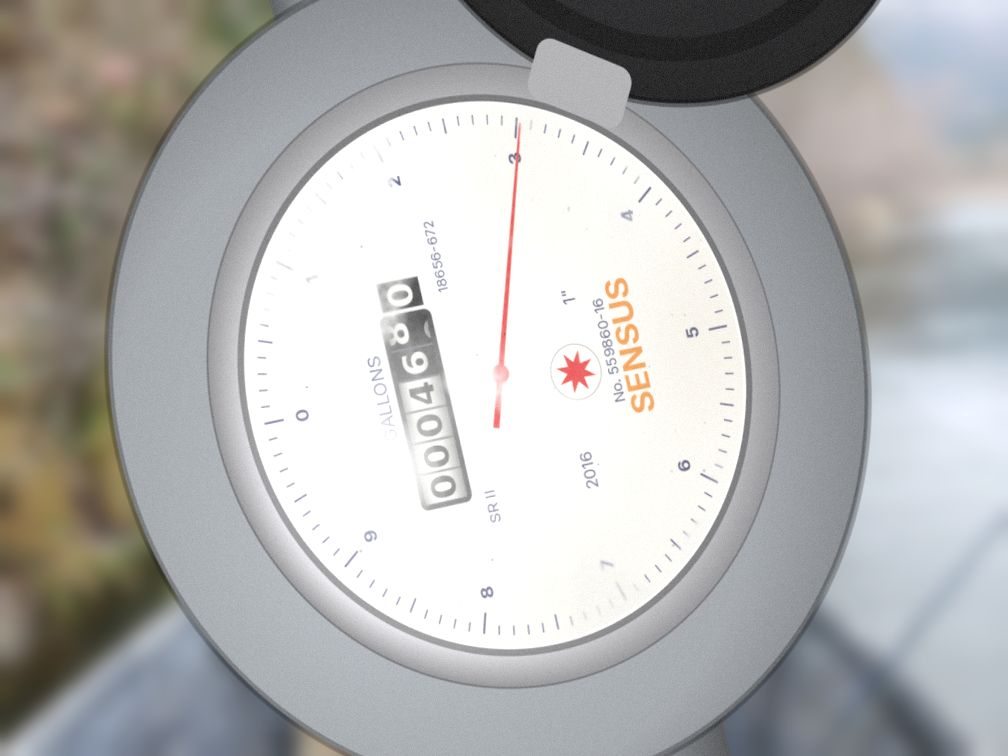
gal 4683.0
